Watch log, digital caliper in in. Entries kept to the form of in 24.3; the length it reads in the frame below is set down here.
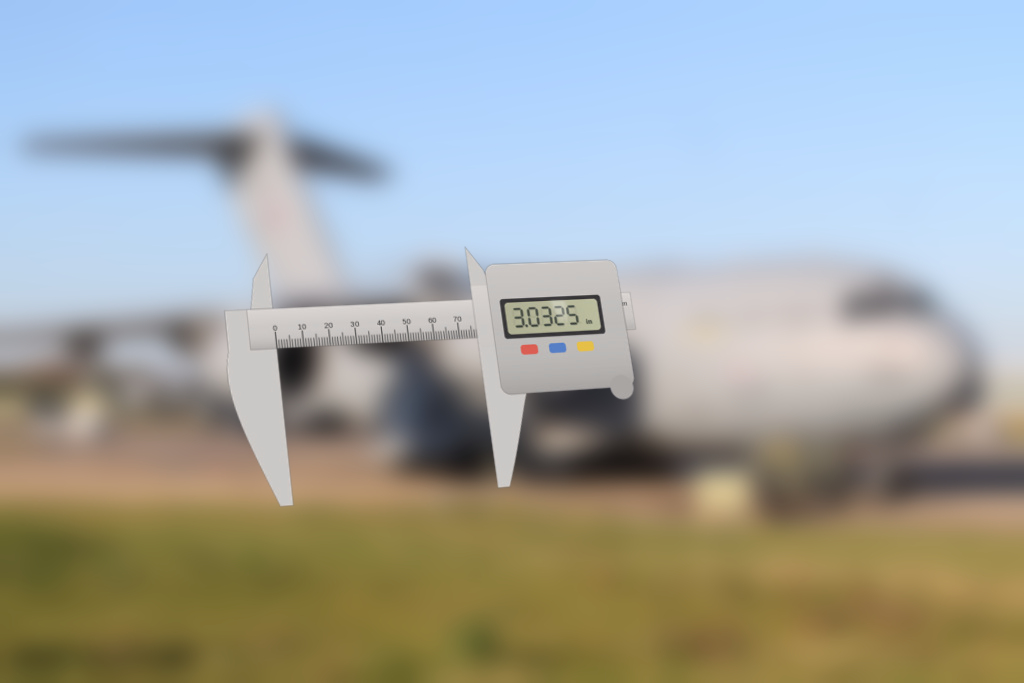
in 3.0325
